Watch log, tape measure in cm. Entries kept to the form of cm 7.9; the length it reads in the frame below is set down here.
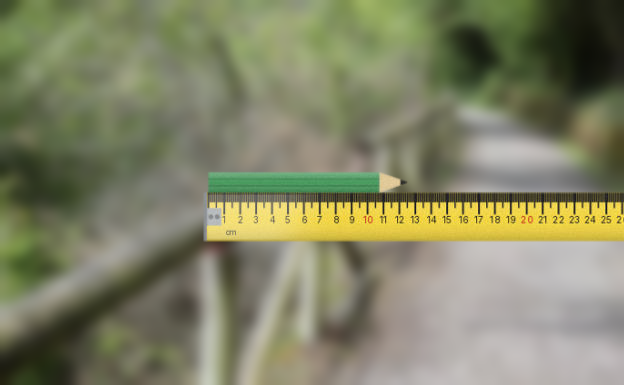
cm 12.5
